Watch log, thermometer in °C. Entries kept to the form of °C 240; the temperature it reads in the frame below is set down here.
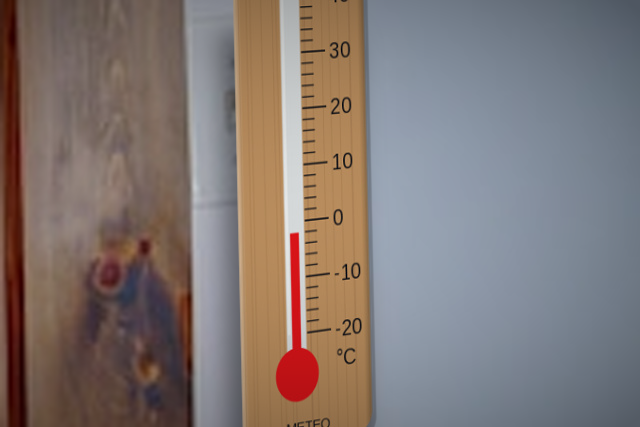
°C -2
